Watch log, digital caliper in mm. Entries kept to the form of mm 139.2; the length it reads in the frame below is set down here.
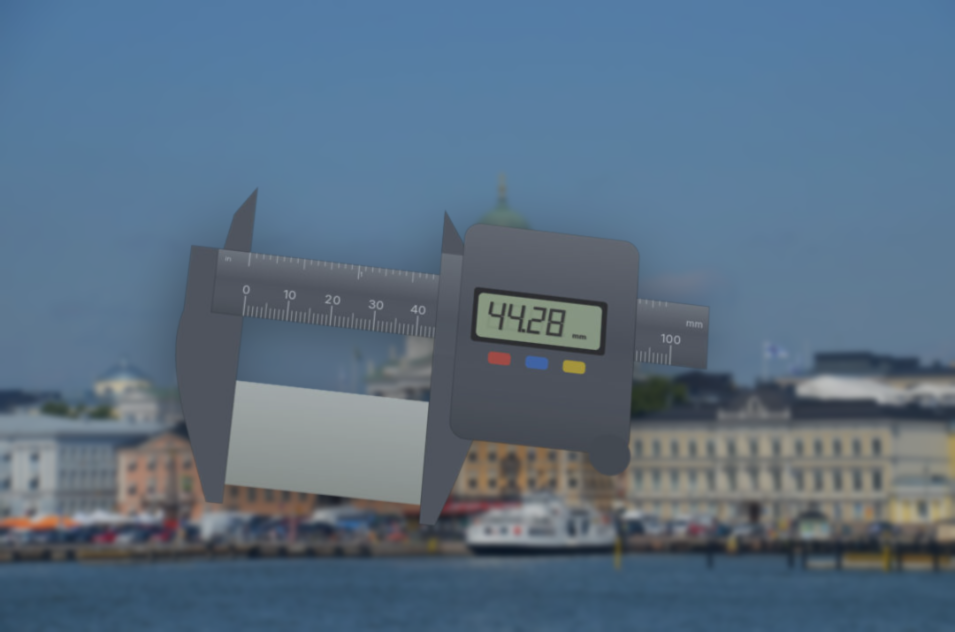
mm 44.28
